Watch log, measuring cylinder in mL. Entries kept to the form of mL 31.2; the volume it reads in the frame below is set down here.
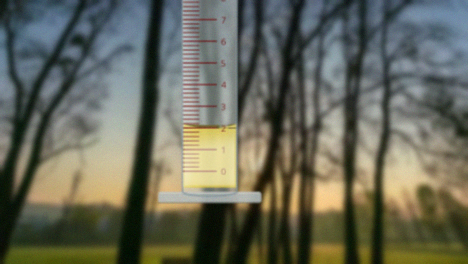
mL 2
